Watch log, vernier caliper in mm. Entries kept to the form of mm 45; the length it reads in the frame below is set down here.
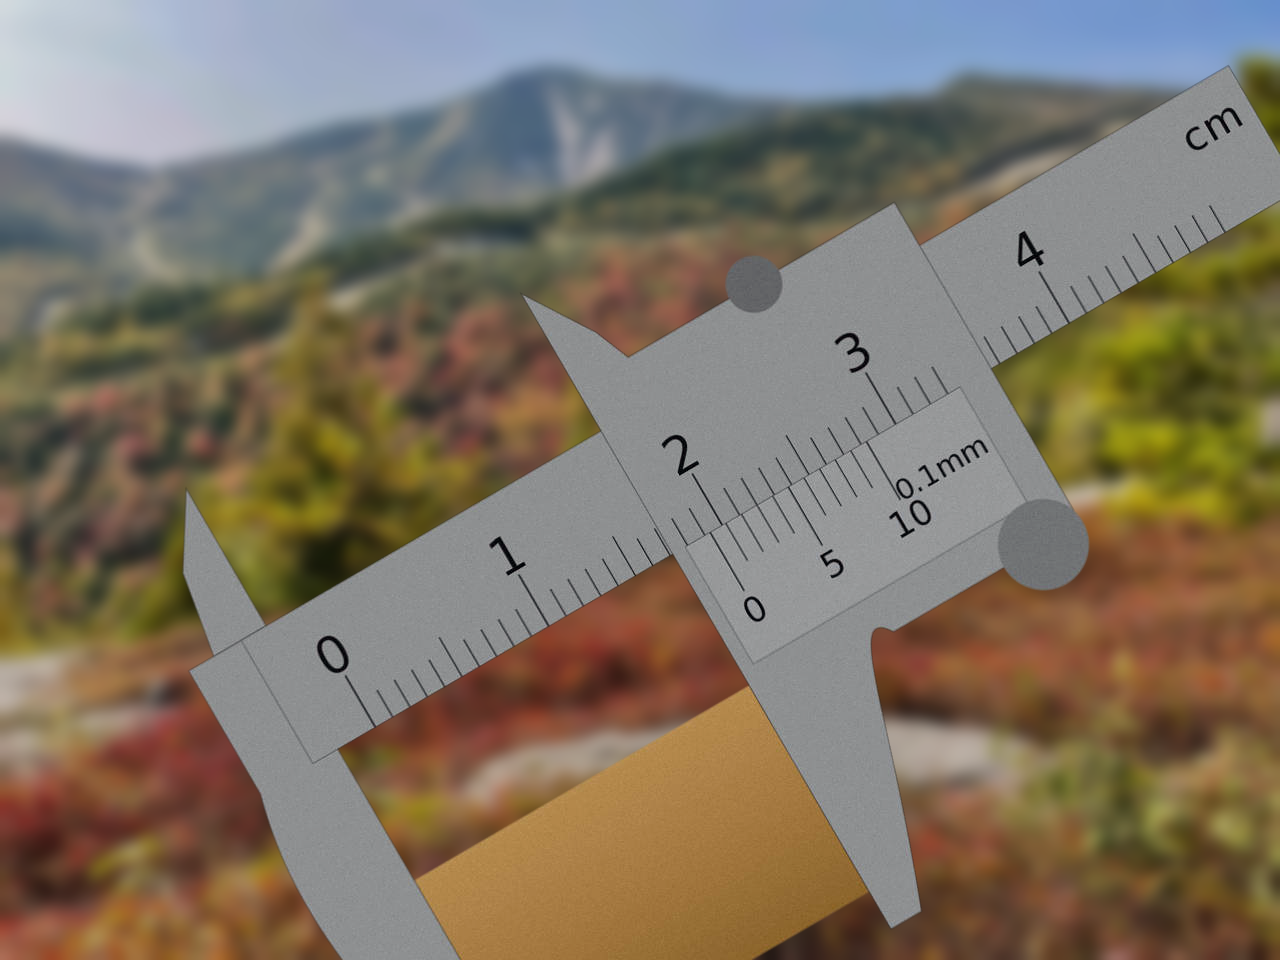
mm 19.3
